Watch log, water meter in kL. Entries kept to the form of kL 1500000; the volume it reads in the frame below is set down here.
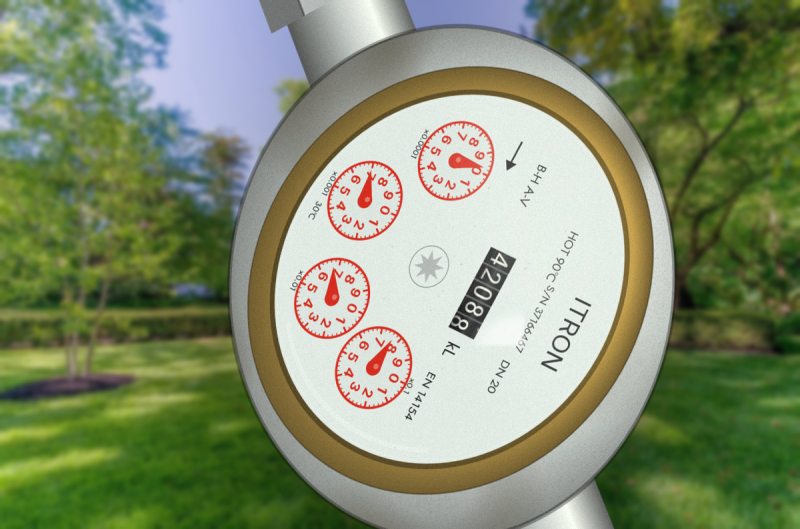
kL 42087.7669
